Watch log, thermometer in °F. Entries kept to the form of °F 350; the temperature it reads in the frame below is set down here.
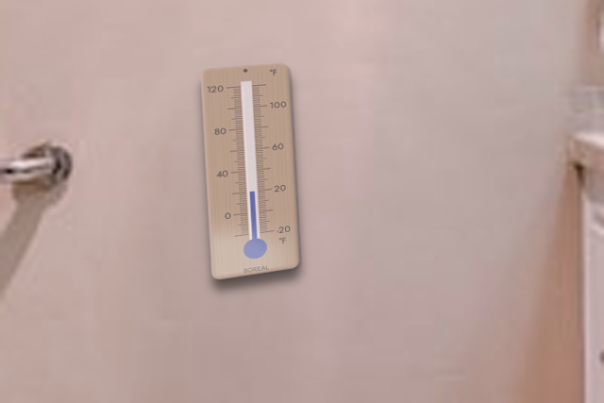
°F 20
